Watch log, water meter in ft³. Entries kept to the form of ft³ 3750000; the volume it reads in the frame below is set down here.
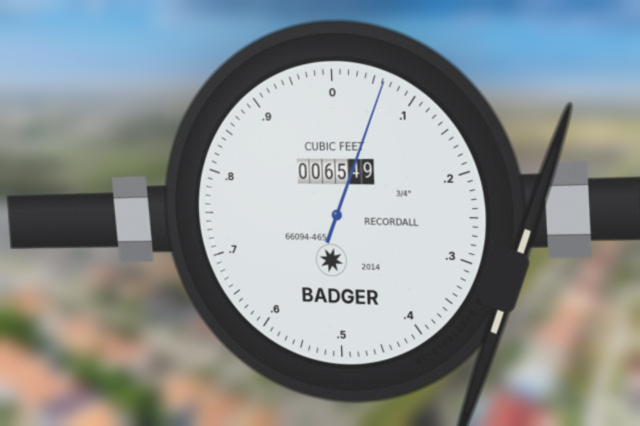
ft³ 6549.06
